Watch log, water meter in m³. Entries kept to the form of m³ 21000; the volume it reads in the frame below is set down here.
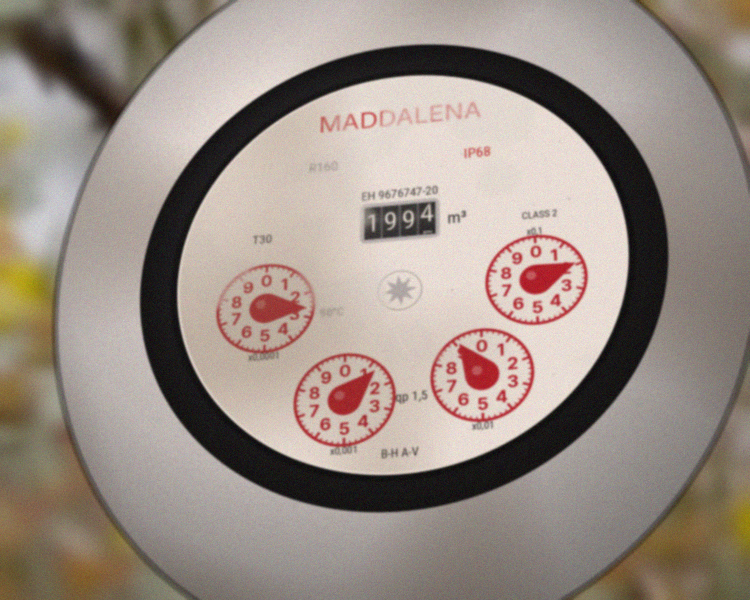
m³ 1994.1912
